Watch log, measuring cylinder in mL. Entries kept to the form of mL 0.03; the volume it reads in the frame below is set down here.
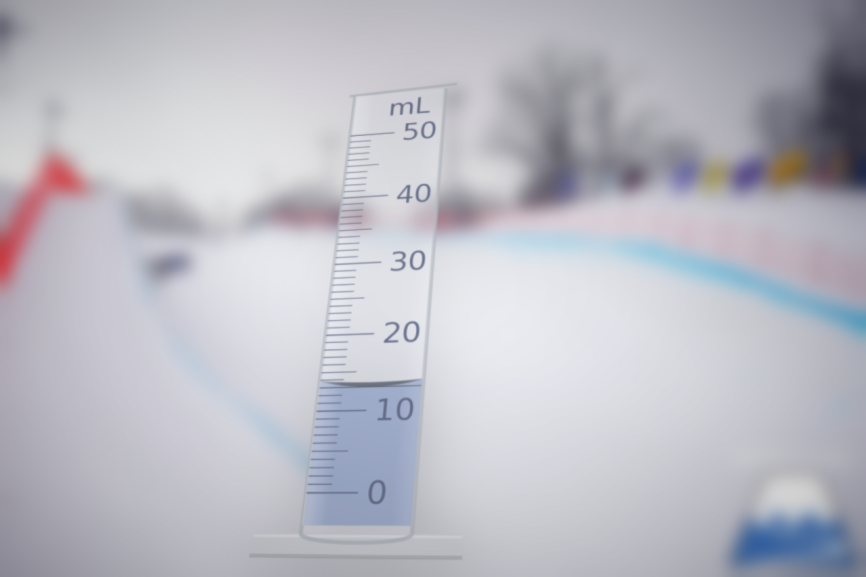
mL 13
